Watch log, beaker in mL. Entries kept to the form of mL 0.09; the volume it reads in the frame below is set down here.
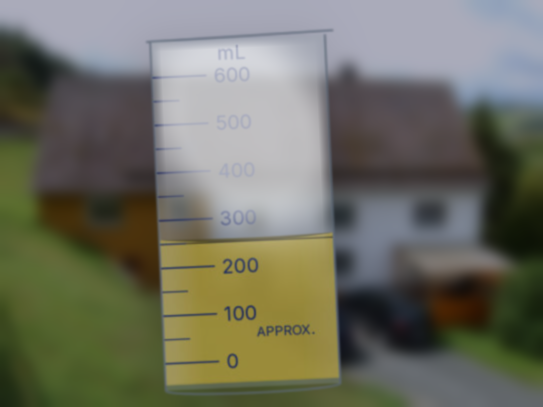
mL 250
